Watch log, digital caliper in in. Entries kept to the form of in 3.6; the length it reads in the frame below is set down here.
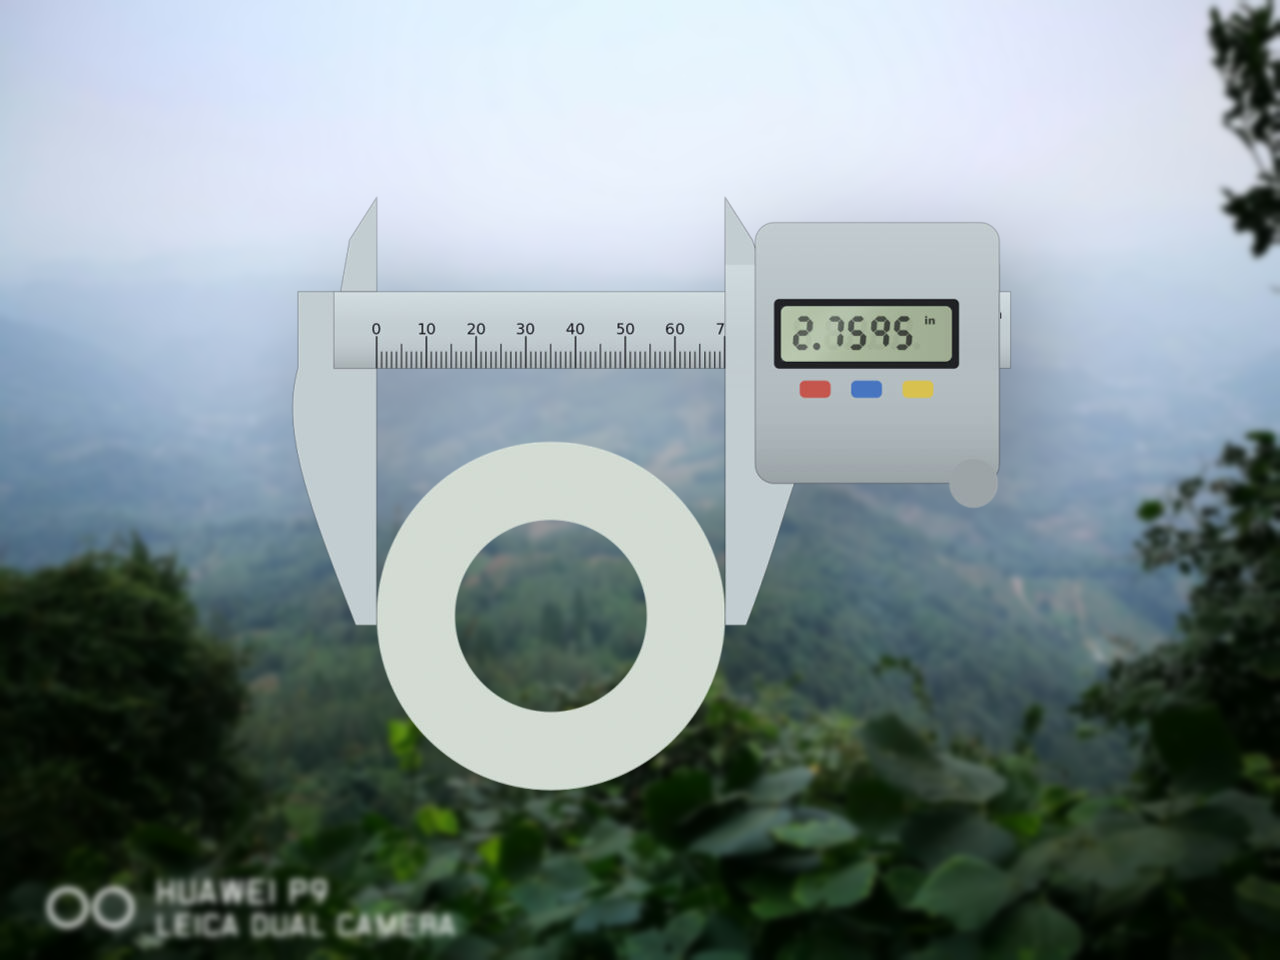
in 2.7595
